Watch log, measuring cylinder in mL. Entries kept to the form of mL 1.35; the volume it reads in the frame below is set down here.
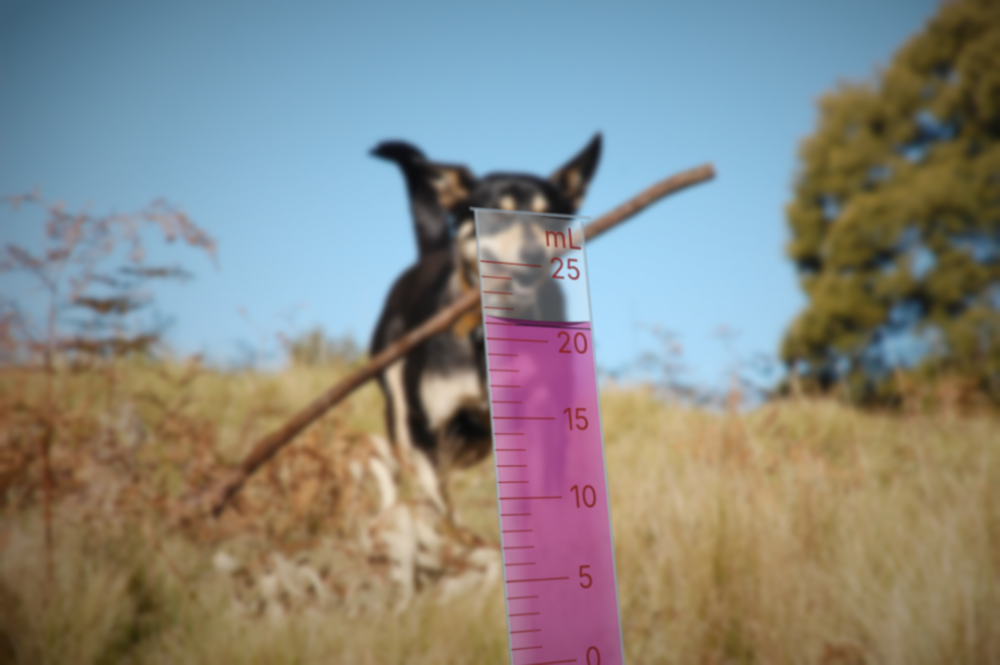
mL 21
